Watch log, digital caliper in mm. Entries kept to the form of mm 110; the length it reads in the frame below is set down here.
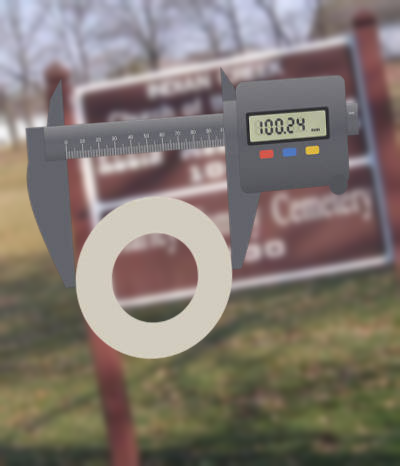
mm 100.24
